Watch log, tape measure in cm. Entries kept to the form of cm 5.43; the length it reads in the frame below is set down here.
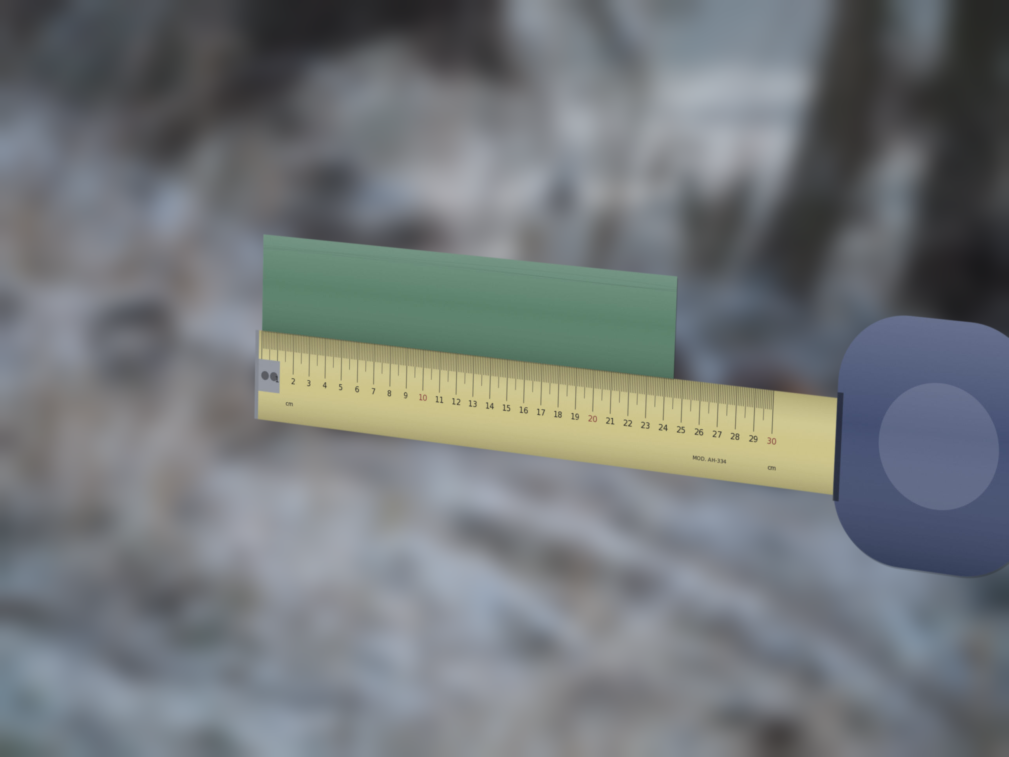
cm 24.5
